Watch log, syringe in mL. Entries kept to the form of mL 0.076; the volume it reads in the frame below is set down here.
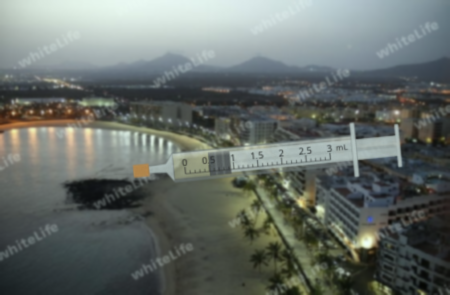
mL 0.5
